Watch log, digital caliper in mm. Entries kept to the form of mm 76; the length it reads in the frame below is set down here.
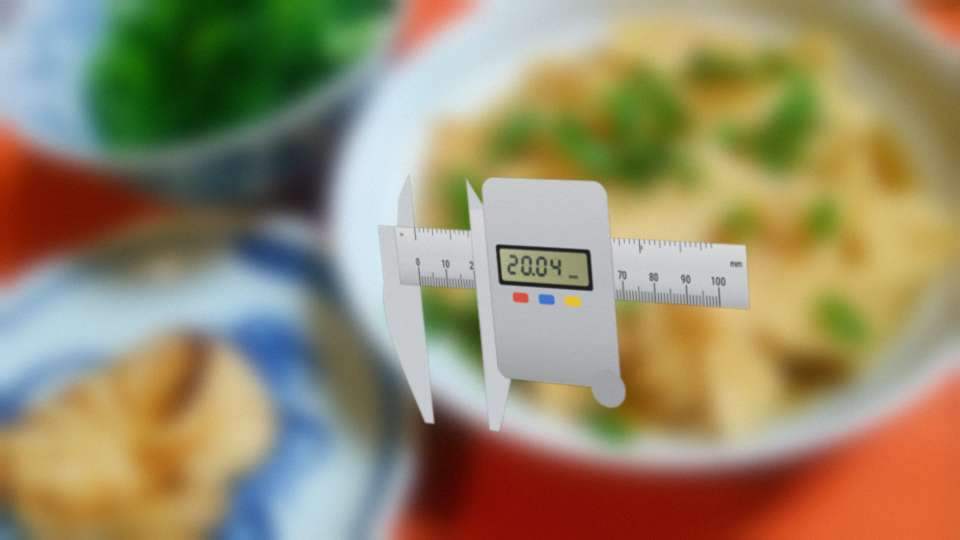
mm 20.04
